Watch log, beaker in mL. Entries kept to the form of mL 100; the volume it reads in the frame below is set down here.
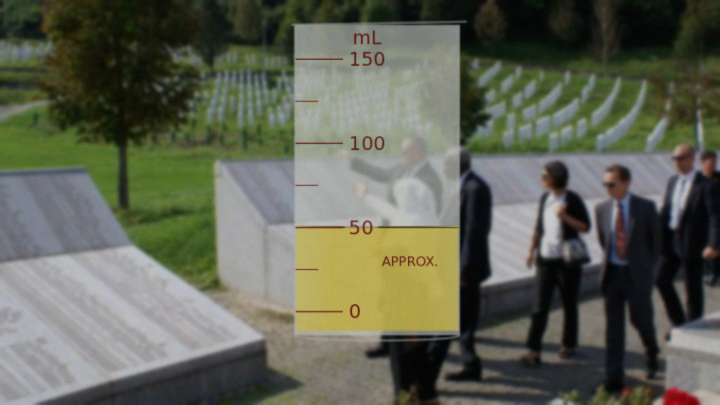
mL 50
